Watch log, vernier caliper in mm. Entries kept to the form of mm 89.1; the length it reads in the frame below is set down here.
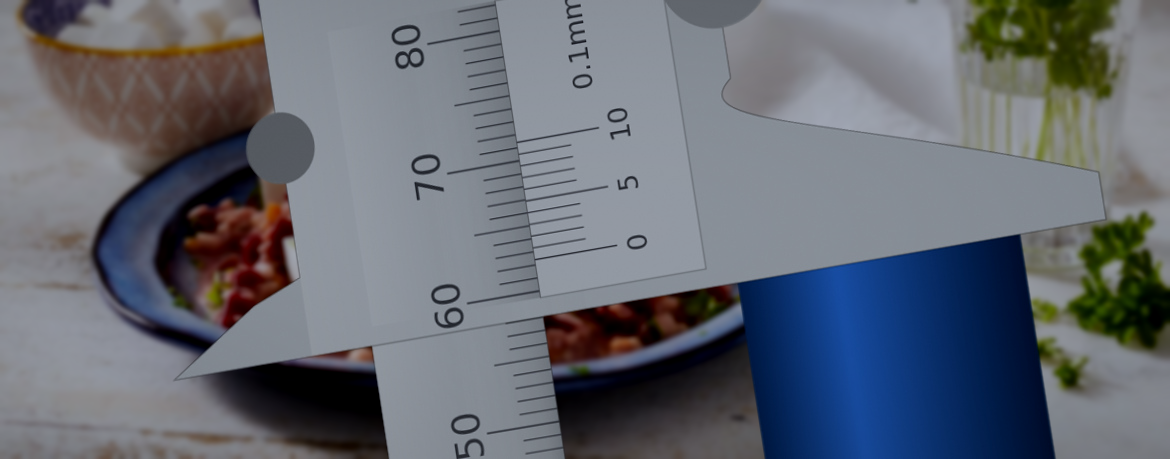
mm 62.4
